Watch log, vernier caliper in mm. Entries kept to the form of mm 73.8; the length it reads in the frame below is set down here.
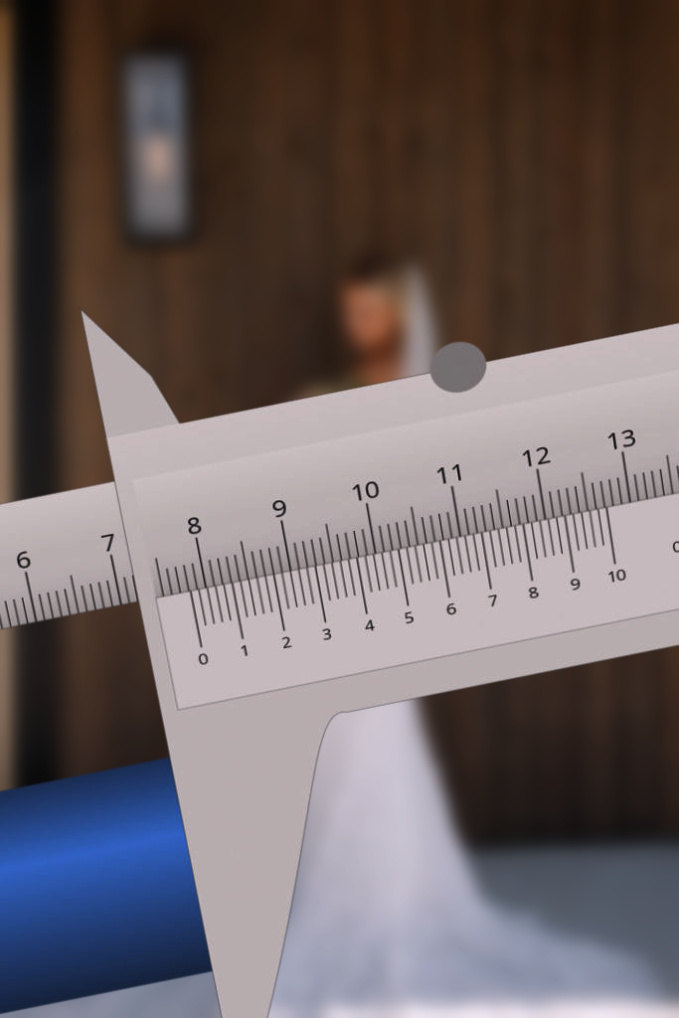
mm 78.2
